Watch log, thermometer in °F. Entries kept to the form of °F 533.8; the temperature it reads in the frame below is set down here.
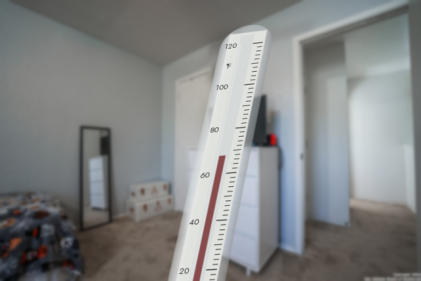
°F 68
